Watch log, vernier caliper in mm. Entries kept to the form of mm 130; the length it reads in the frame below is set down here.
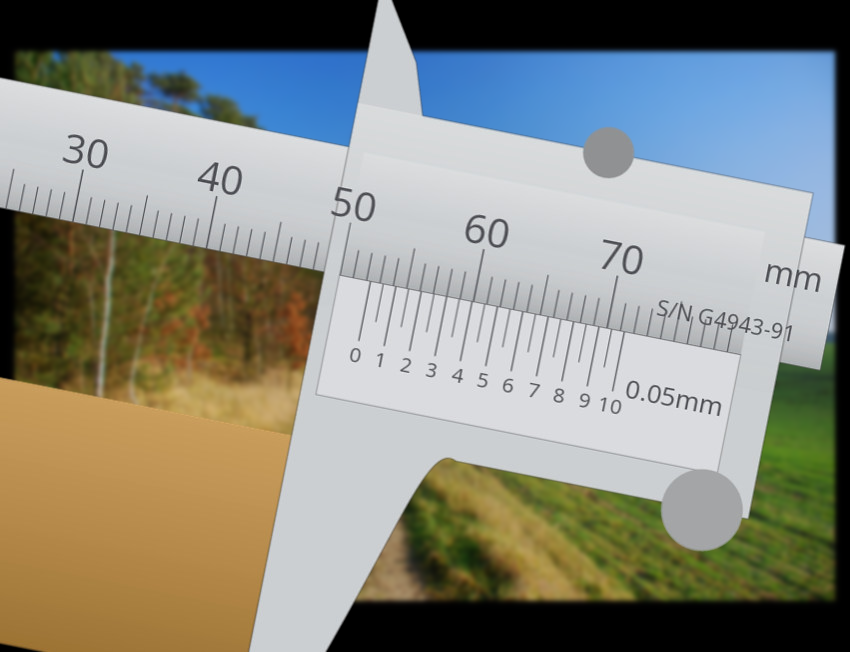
mm 52.3
